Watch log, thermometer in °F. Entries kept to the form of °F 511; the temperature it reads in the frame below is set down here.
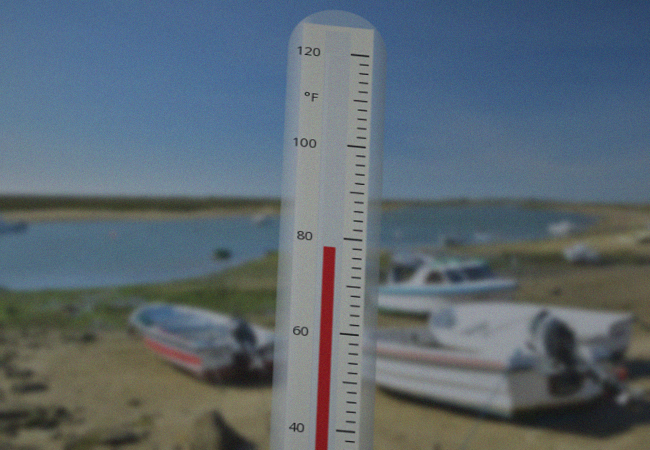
°F 78
